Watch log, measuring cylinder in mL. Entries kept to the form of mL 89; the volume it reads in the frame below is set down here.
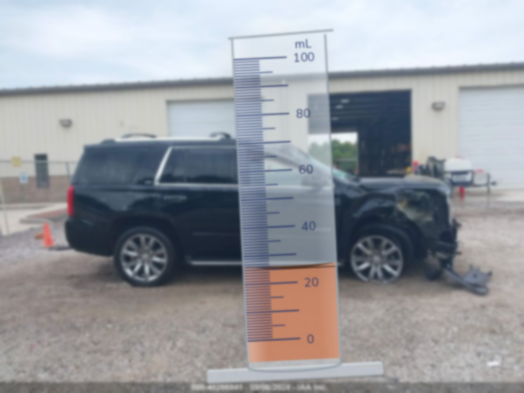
mL 25
